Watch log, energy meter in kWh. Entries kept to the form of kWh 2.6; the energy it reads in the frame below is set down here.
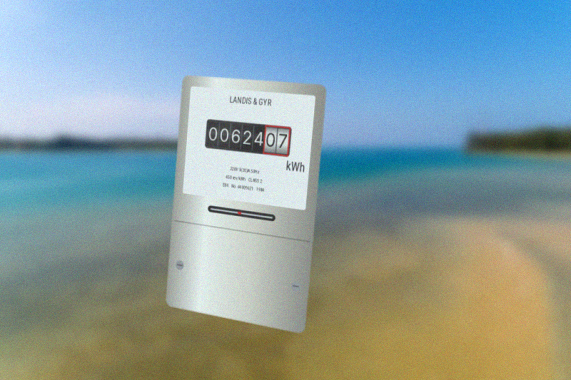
kWh 624.07
